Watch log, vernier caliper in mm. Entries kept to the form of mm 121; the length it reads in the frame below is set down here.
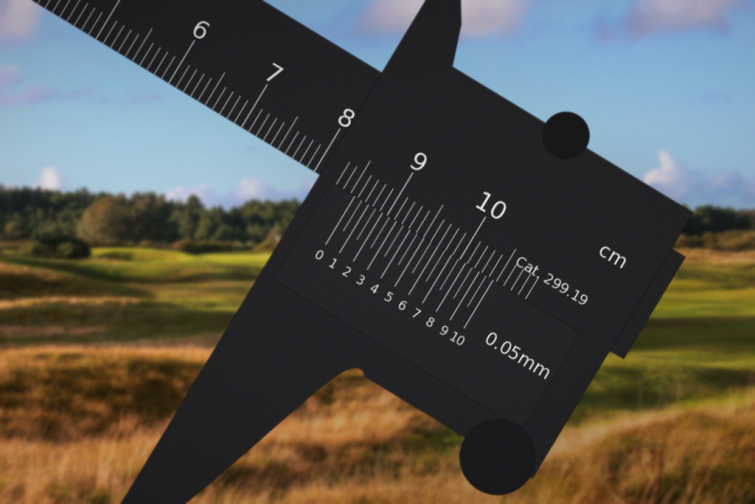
mm 85.6
